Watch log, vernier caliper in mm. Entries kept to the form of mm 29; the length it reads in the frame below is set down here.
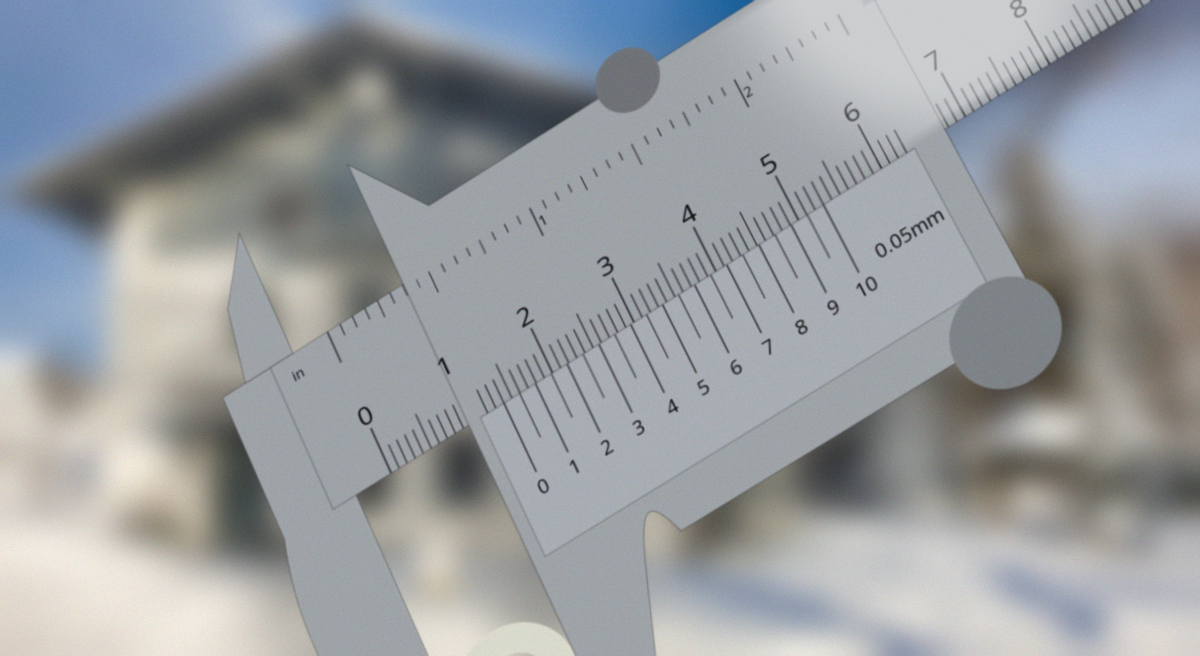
mm 14.0
